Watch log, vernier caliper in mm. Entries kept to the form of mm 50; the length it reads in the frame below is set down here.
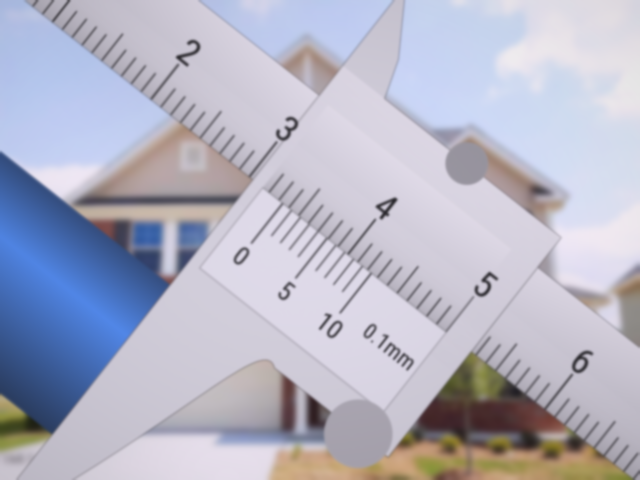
mm 33.4
